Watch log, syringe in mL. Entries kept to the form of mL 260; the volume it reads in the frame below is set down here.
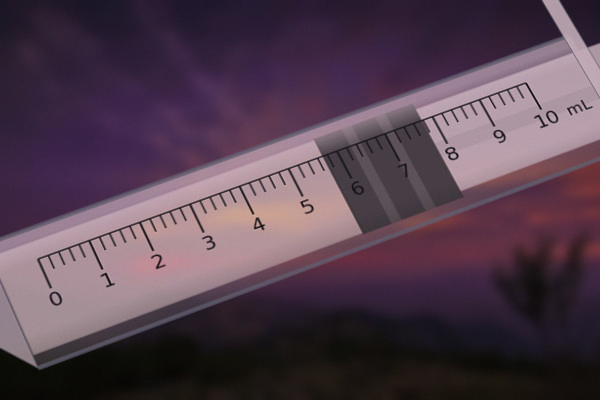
mL 5.7
